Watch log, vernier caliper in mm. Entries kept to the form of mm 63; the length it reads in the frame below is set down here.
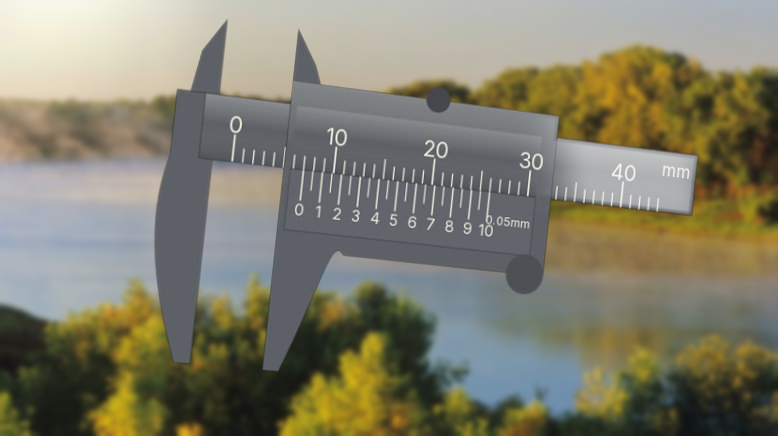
mm 7.0
